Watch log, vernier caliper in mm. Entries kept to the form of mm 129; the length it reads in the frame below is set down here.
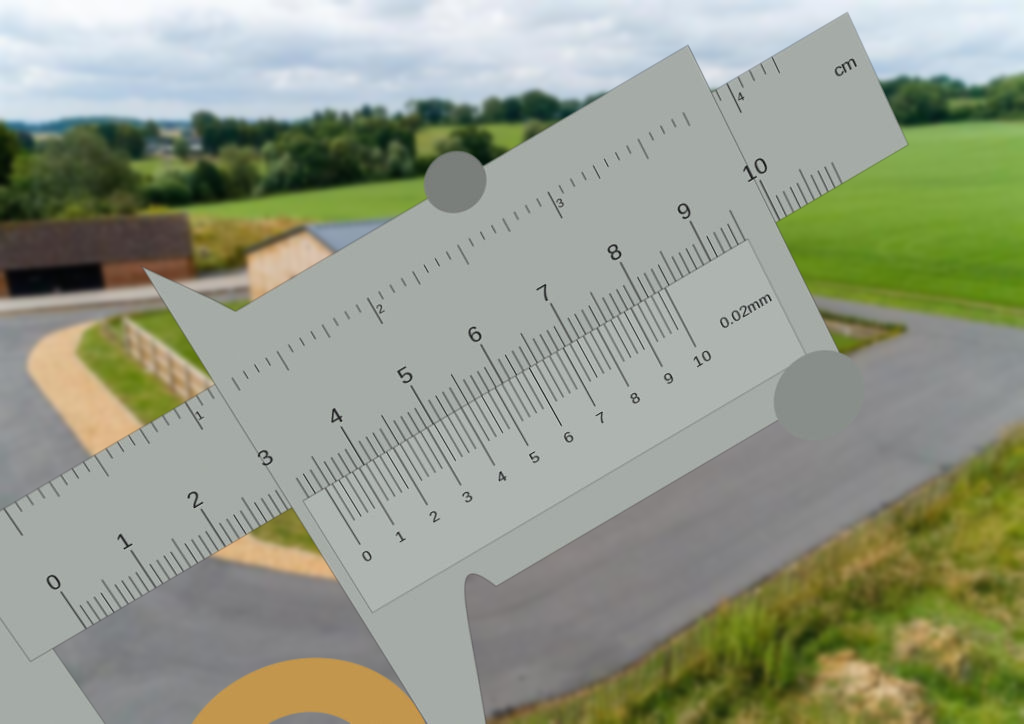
mm 34.4
